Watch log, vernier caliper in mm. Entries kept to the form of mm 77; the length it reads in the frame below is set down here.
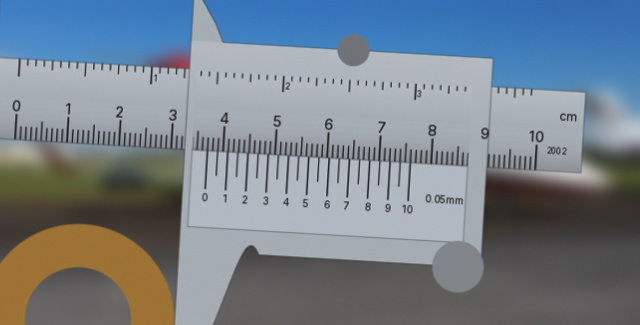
mm 37.0
